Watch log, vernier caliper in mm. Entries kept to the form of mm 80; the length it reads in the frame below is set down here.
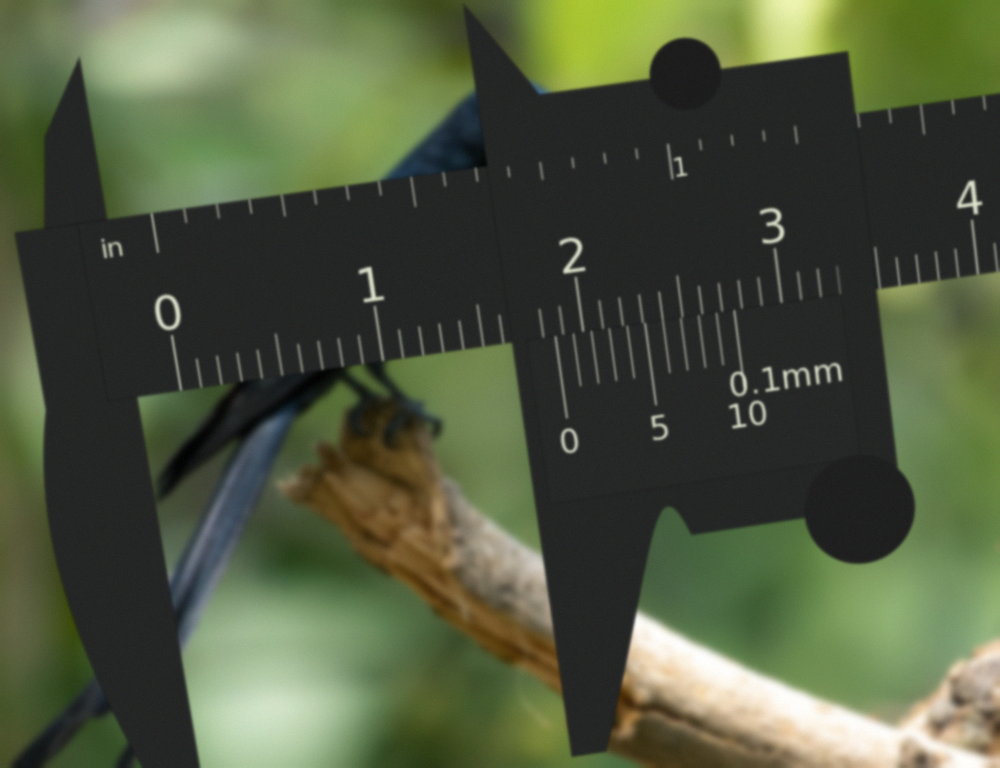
mm 18.6
